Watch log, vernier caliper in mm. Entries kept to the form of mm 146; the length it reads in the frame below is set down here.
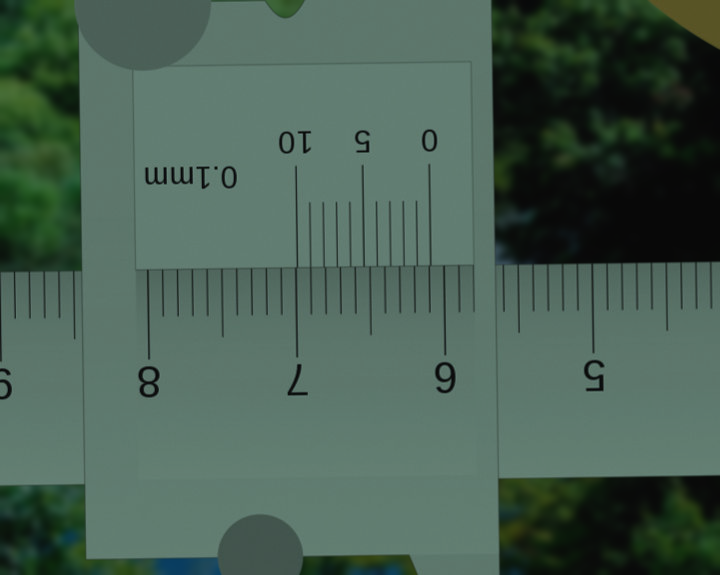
mm 60.9
